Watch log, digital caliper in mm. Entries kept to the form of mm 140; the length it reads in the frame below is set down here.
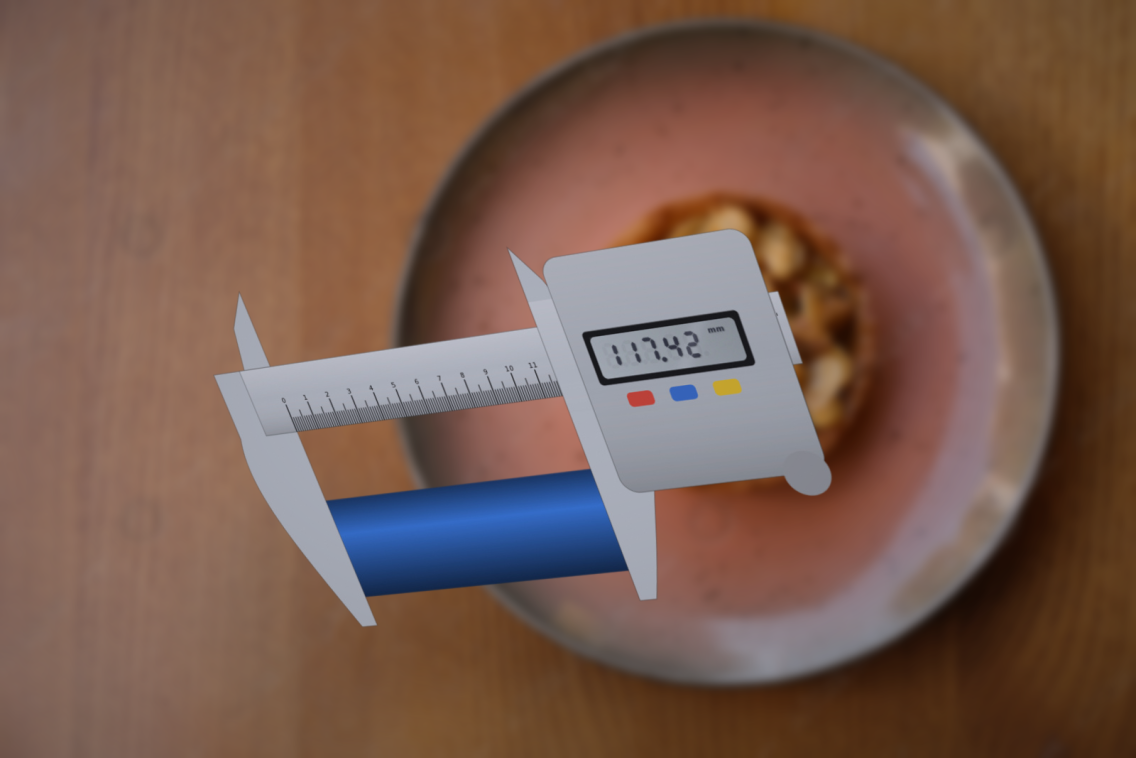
mm 117.42
